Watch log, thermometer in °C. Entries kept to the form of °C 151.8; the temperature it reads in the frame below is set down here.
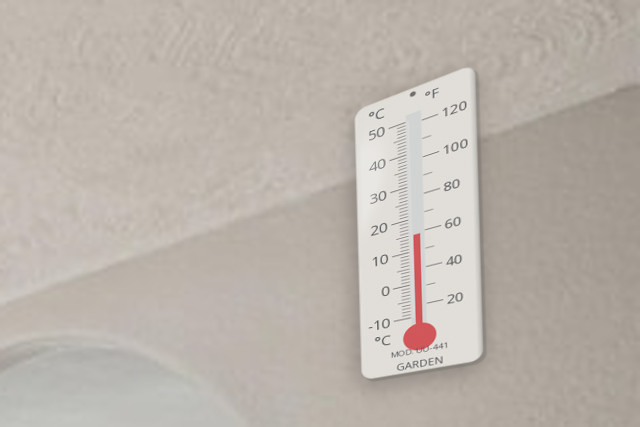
°C 15
